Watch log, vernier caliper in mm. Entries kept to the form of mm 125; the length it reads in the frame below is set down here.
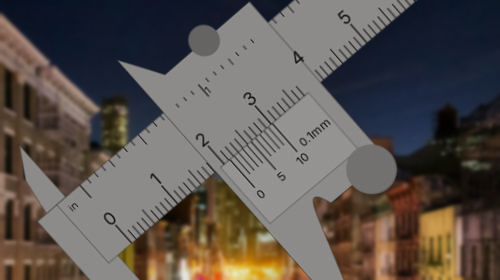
mm 21.2
